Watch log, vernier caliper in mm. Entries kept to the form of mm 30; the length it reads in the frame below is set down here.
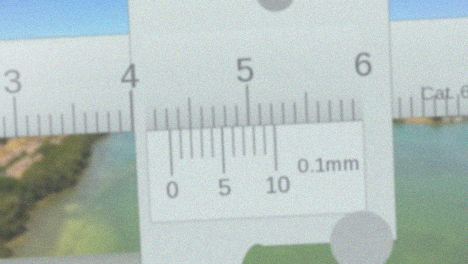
mm 43.2
